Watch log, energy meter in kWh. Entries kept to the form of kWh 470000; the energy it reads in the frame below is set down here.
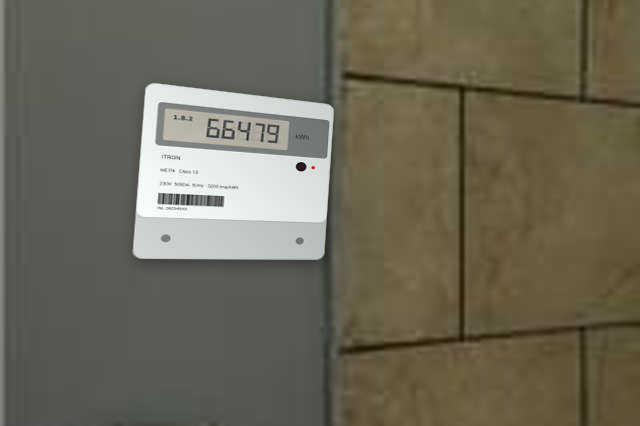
kWh 66479
